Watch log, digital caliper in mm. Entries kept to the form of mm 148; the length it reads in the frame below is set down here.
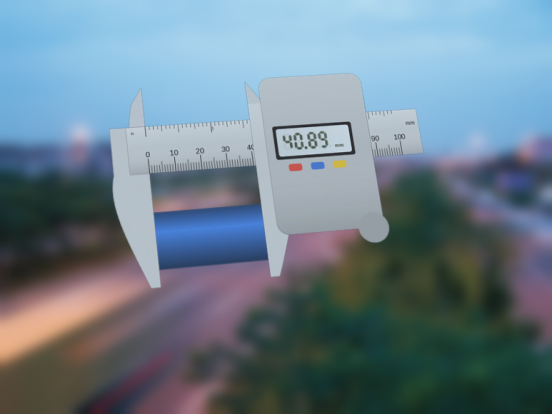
mm 40.89
